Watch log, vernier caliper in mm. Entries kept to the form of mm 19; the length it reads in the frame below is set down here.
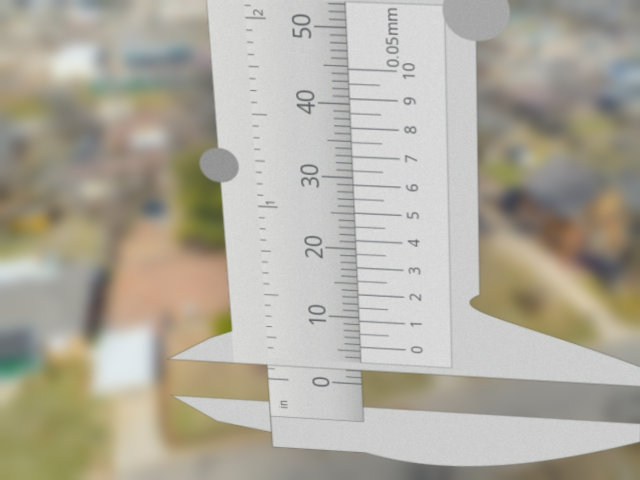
mm 5.6
